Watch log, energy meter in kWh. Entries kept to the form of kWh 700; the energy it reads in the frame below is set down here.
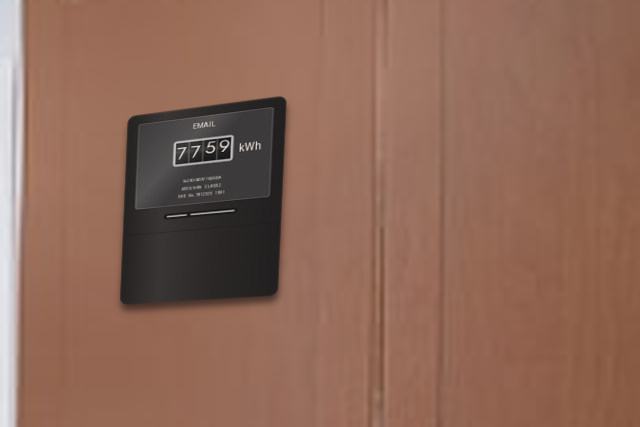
kWh 7759
